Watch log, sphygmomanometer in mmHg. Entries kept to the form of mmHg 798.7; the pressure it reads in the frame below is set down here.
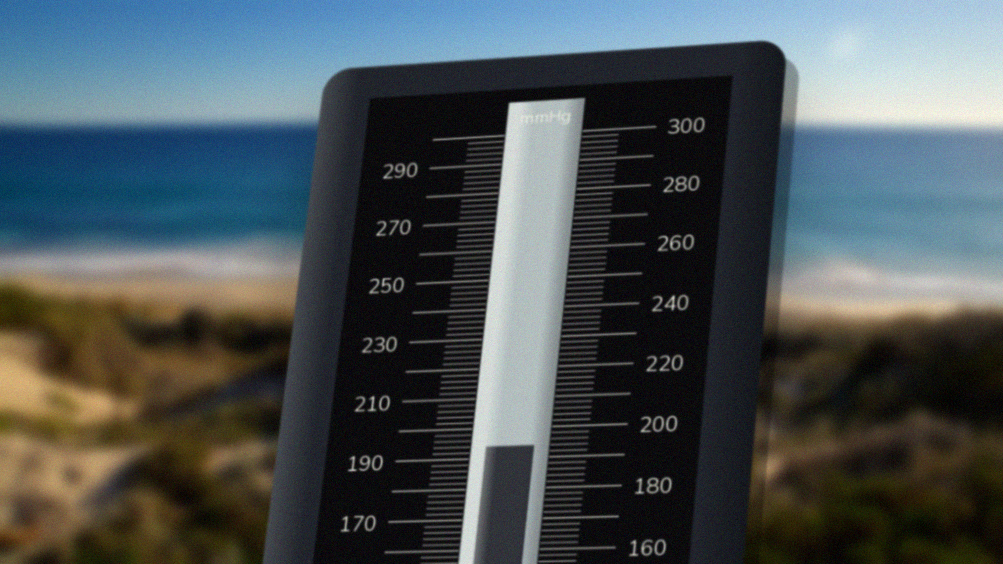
mmHg 194
